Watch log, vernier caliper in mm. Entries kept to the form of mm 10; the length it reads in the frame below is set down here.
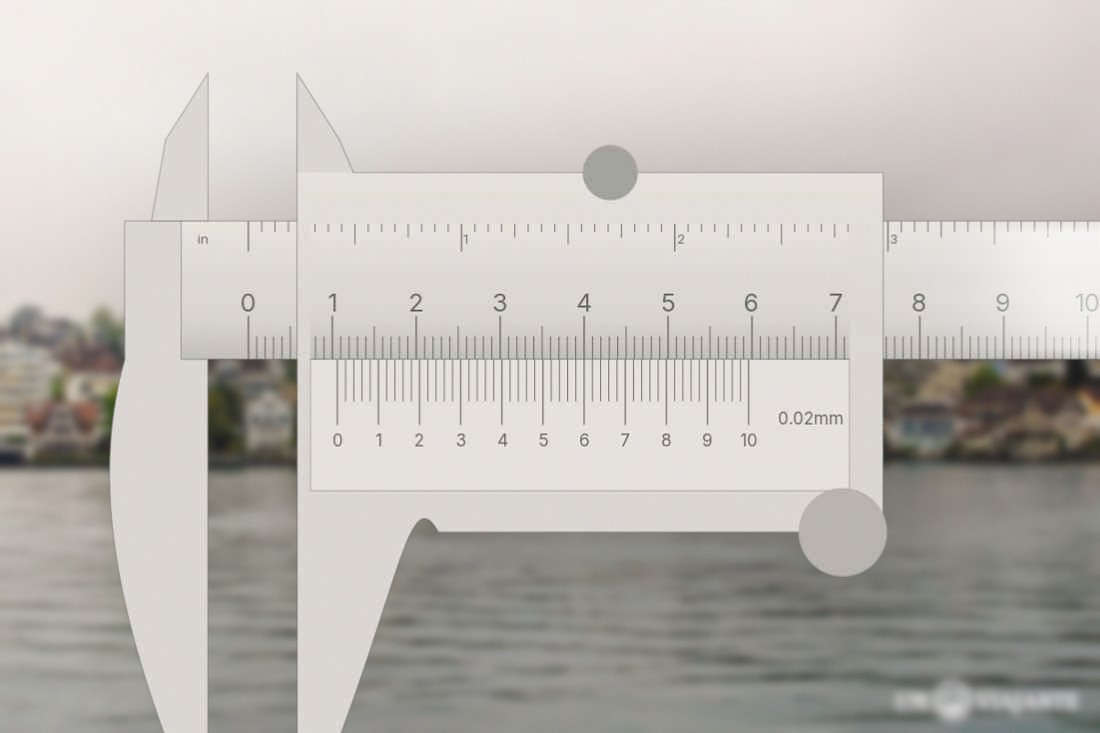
mm 10.6
